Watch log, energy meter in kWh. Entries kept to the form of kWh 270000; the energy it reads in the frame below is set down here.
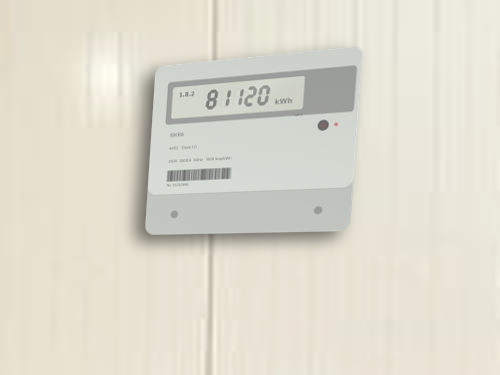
kWh 81120
